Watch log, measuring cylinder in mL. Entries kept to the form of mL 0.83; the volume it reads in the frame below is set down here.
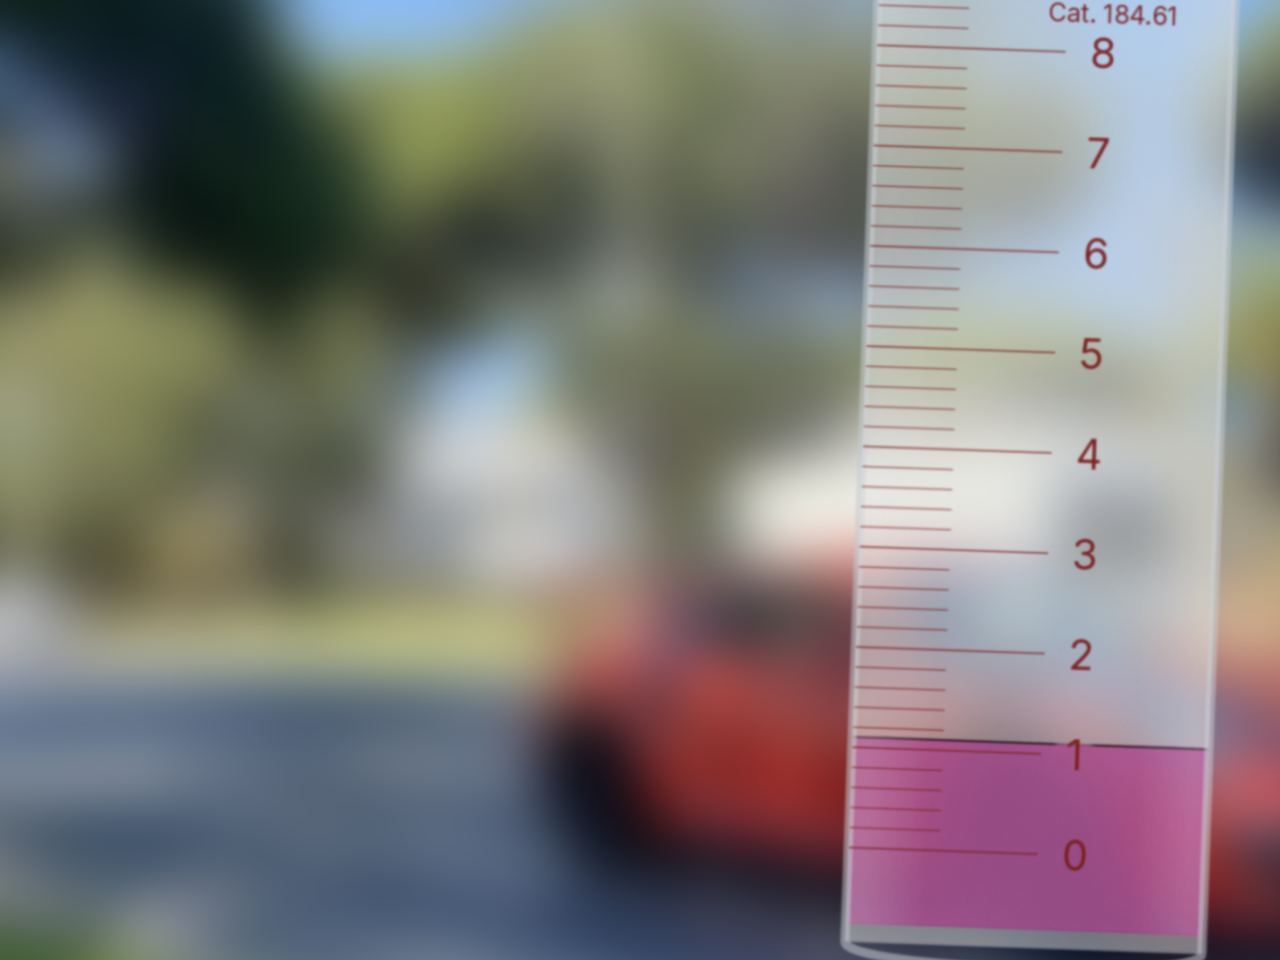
mL 1.1
